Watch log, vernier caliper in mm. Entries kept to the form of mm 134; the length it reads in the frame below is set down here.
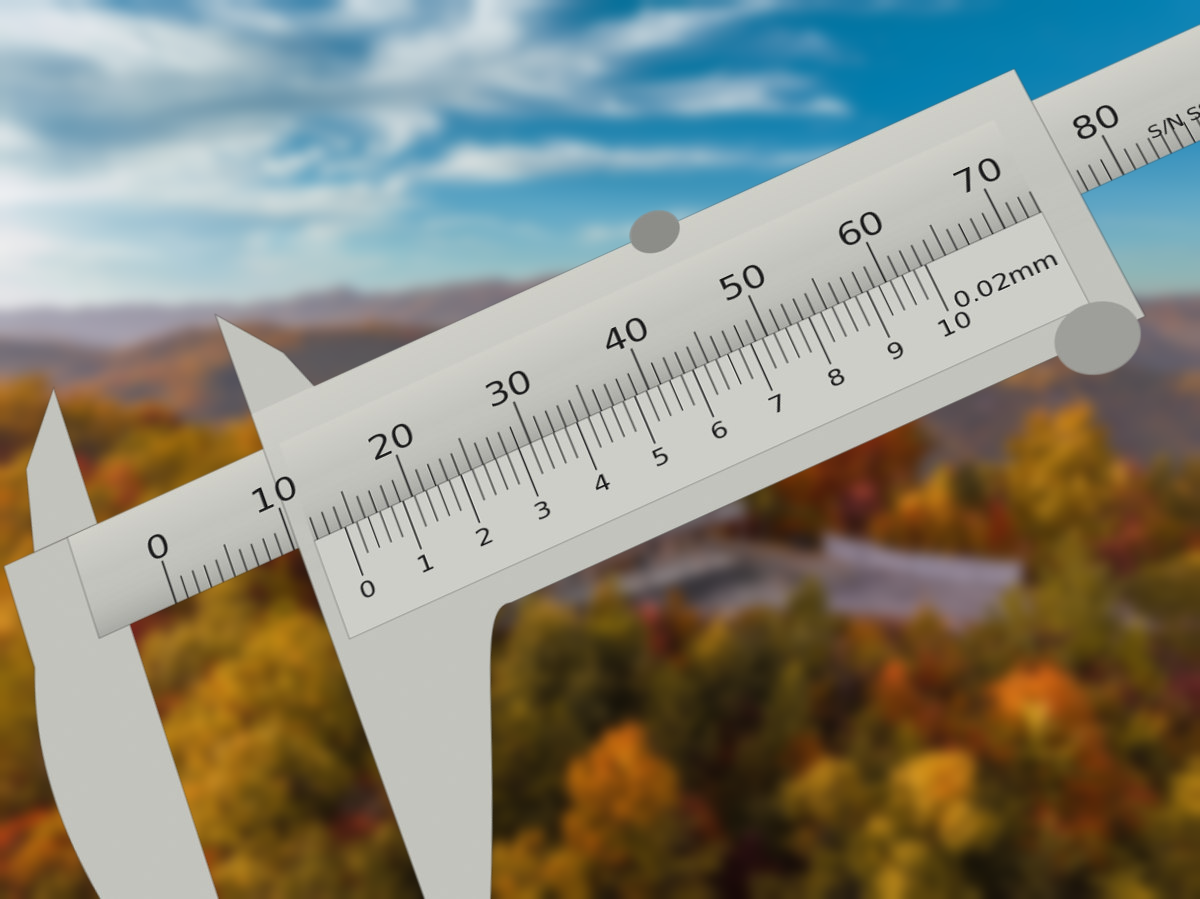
mm 14.3
